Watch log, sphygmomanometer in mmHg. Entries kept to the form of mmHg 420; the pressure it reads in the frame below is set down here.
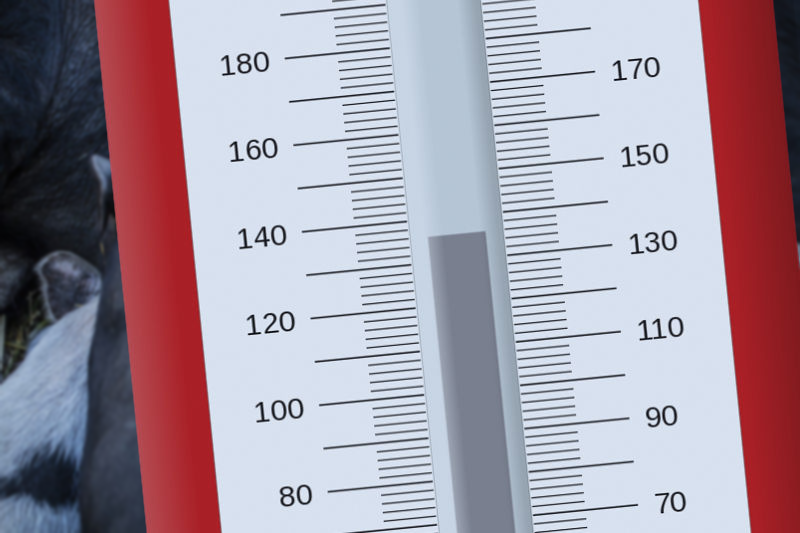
mmHg 136
